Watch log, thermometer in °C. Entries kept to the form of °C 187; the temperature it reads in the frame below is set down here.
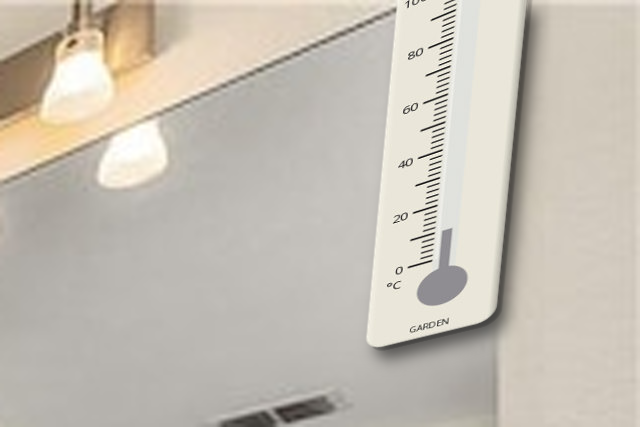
°C 10
